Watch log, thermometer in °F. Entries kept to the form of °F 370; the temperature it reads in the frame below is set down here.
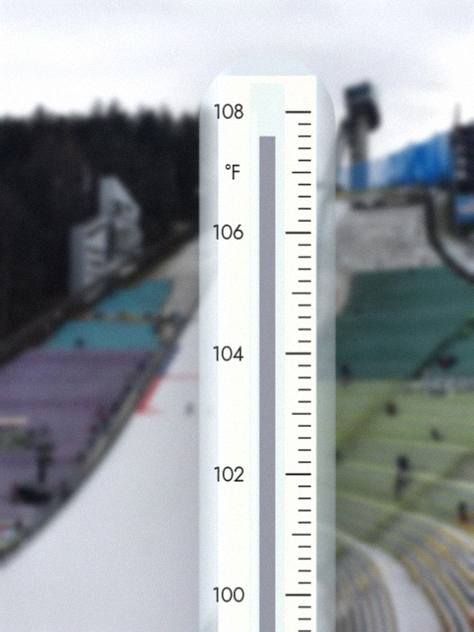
°F 107.6
